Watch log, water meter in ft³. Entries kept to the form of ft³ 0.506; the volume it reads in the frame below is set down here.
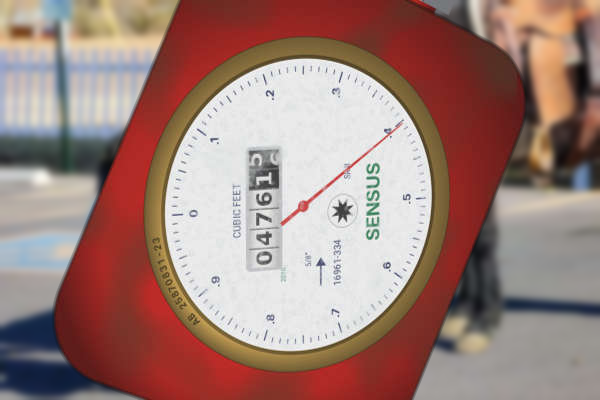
ft³ 47615.40
